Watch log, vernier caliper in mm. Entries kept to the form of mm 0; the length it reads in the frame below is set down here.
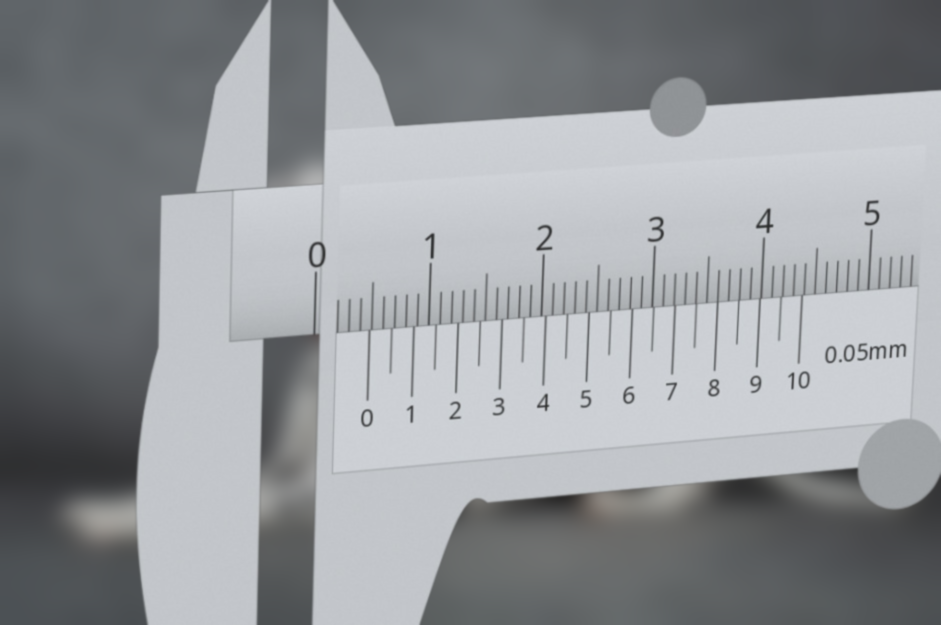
mm 4.8
